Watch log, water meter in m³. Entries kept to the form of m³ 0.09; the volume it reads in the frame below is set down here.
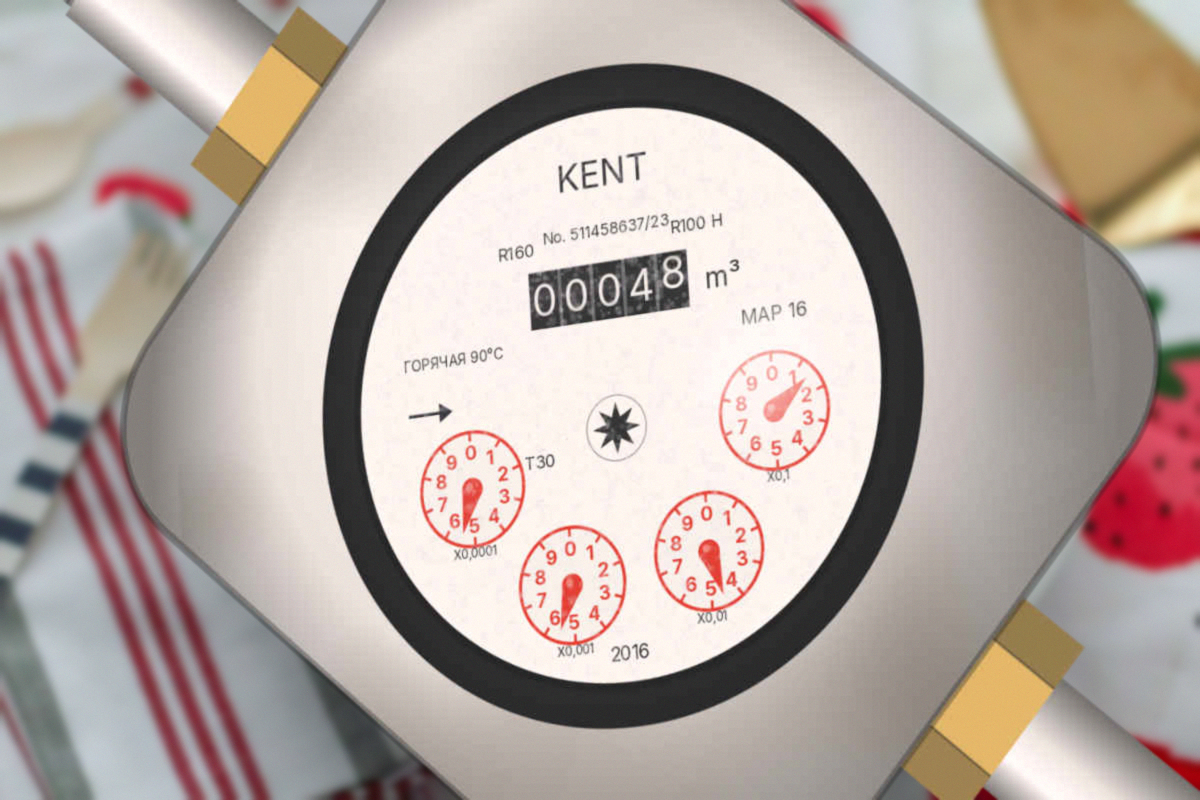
m³ 48.1455
